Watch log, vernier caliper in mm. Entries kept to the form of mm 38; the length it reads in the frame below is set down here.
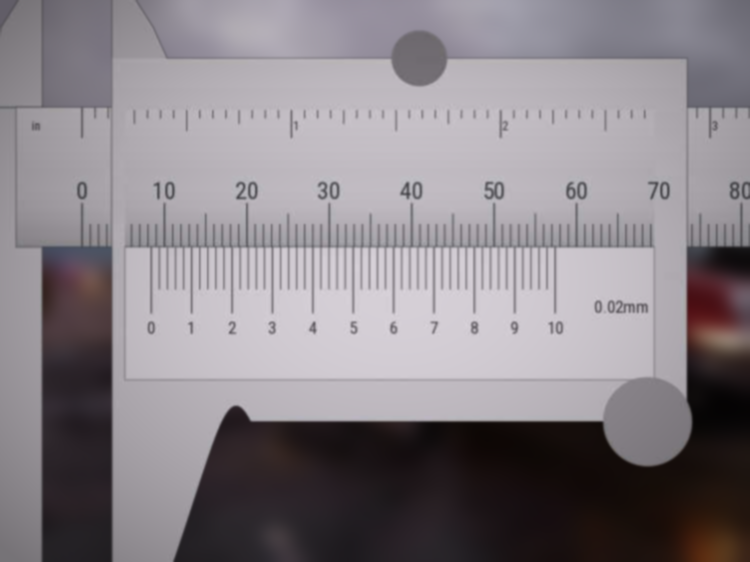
mm 8.4
